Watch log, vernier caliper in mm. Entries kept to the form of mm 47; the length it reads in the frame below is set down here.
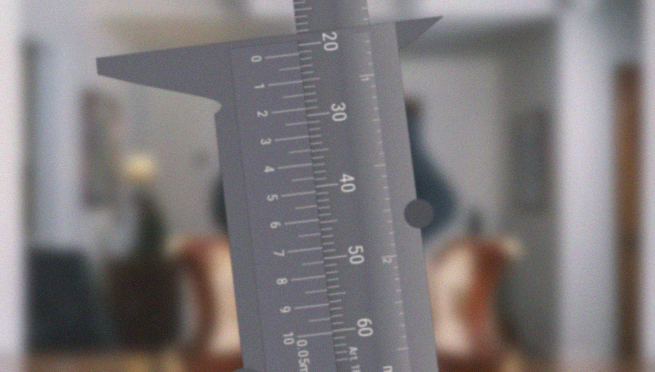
mm 21.2
